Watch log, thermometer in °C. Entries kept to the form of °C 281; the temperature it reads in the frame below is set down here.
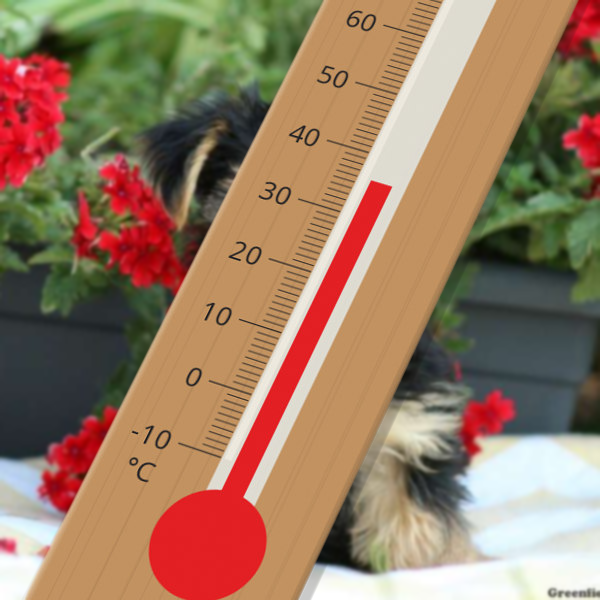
°C 36
